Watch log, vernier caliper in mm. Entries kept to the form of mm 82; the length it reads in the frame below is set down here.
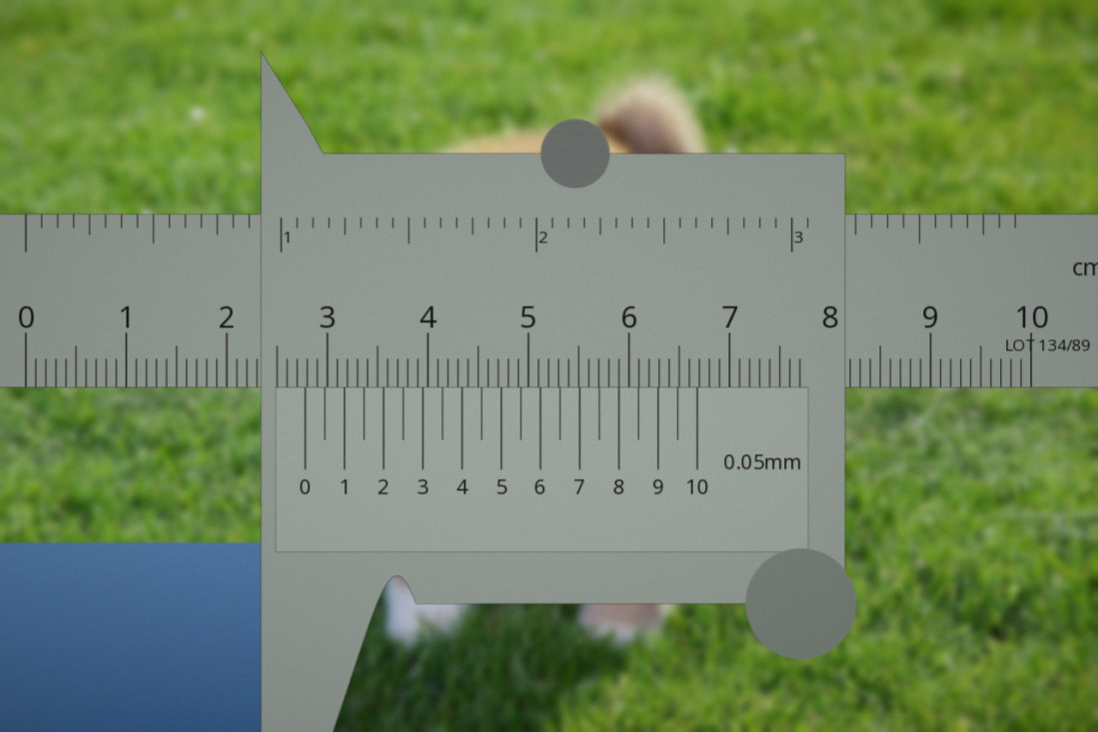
mm 27.8
